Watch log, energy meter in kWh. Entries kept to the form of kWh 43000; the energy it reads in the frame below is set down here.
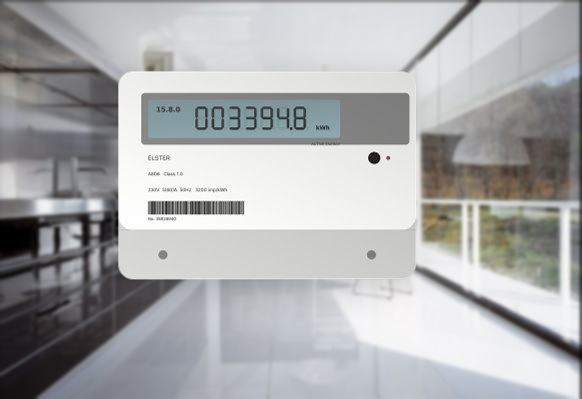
kWh 3394.8
